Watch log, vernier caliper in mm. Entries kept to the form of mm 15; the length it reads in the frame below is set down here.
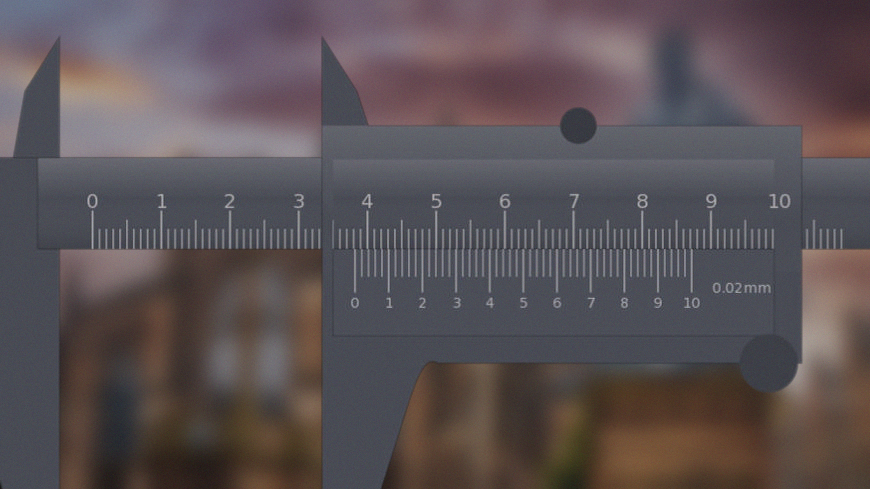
mm 38.2
